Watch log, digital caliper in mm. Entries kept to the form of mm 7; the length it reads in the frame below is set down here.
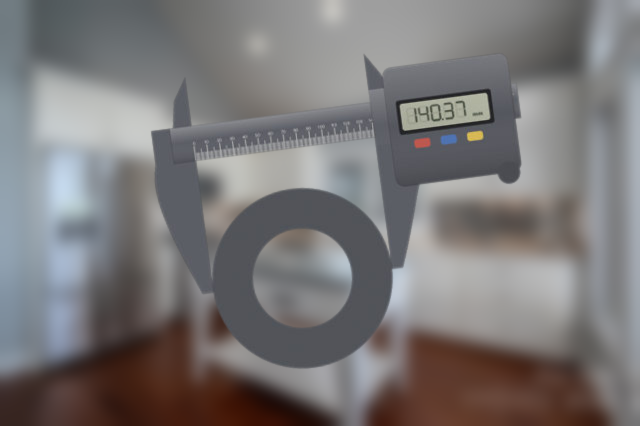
mm 140.37
